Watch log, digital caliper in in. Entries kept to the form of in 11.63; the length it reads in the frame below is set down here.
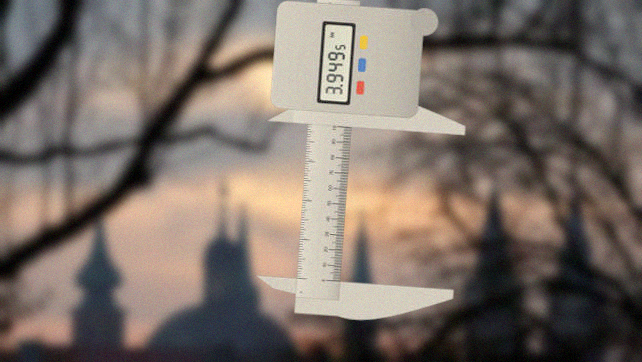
in 3.9495
